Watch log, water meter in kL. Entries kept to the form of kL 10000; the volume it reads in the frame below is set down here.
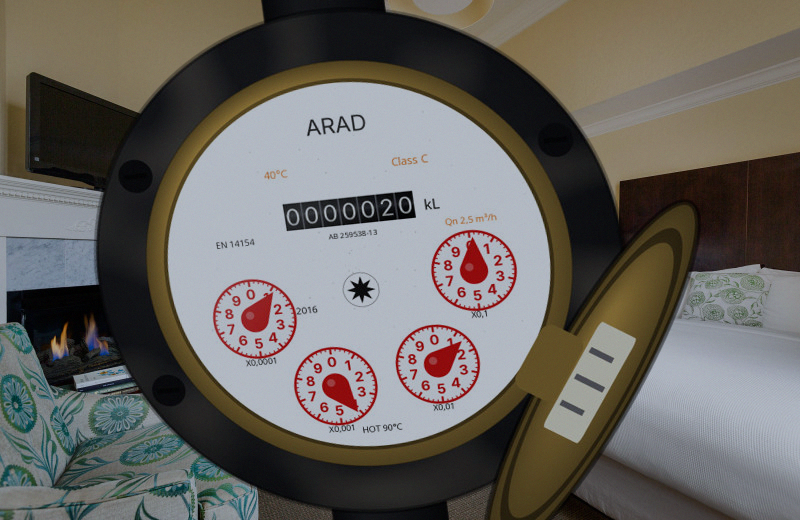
kL 20.0141
